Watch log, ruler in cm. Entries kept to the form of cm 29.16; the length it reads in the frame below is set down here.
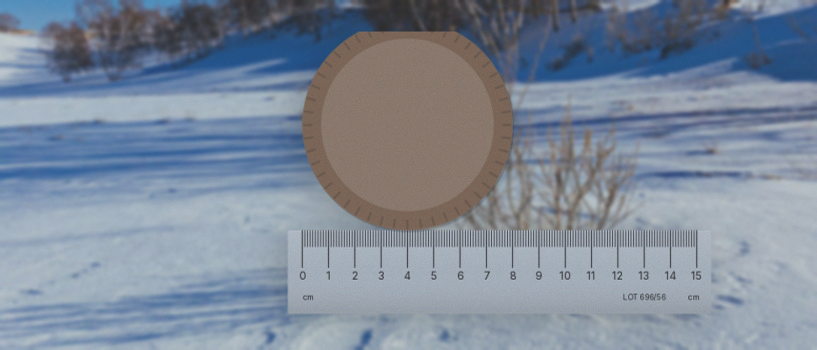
cm 8
